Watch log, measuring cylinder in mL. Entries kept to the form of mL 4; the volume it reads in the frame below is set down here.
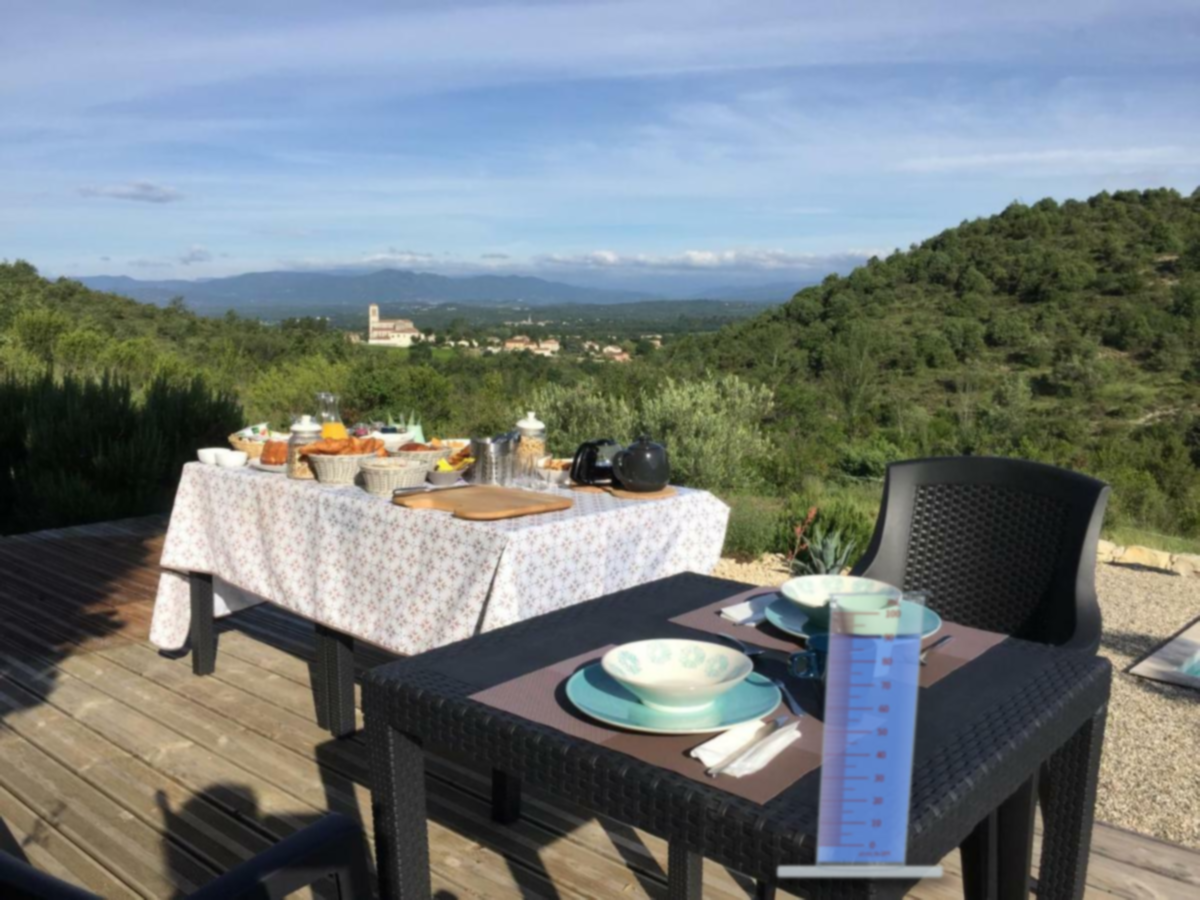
mL 90
